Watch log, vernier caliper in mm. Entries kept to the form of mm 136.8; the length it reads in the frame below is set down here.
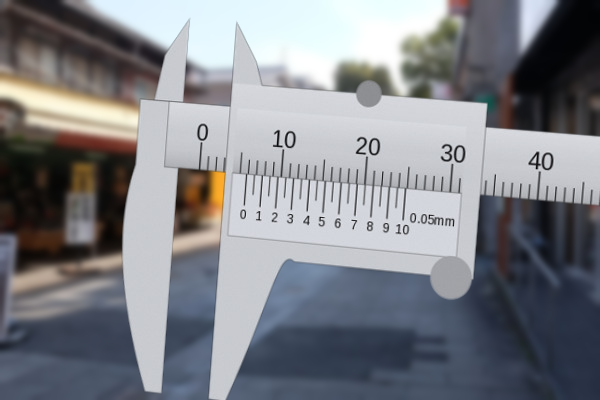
mm 5.8
